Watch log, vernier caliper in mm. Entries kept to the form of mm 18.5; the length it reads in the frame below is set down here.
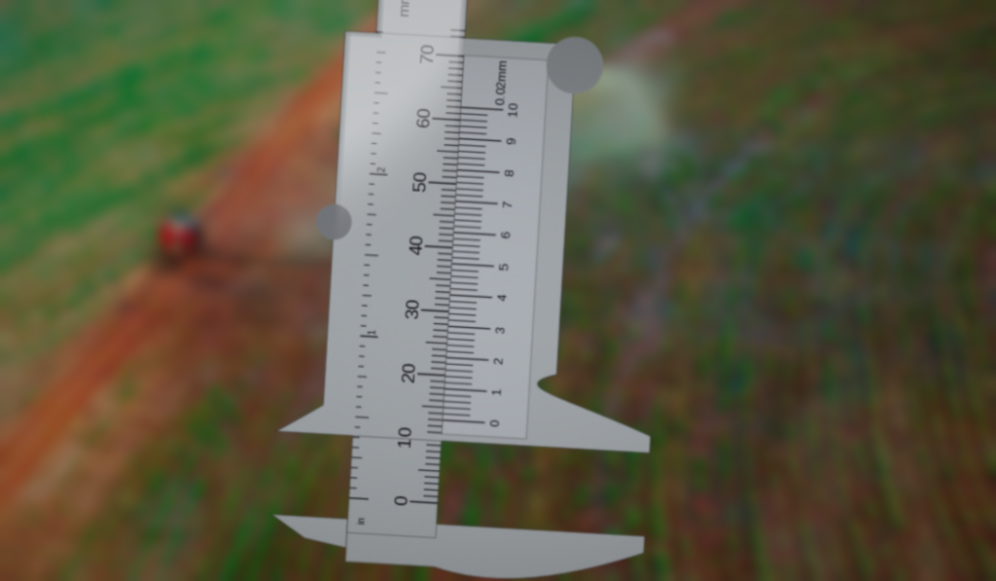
mm 13.0
